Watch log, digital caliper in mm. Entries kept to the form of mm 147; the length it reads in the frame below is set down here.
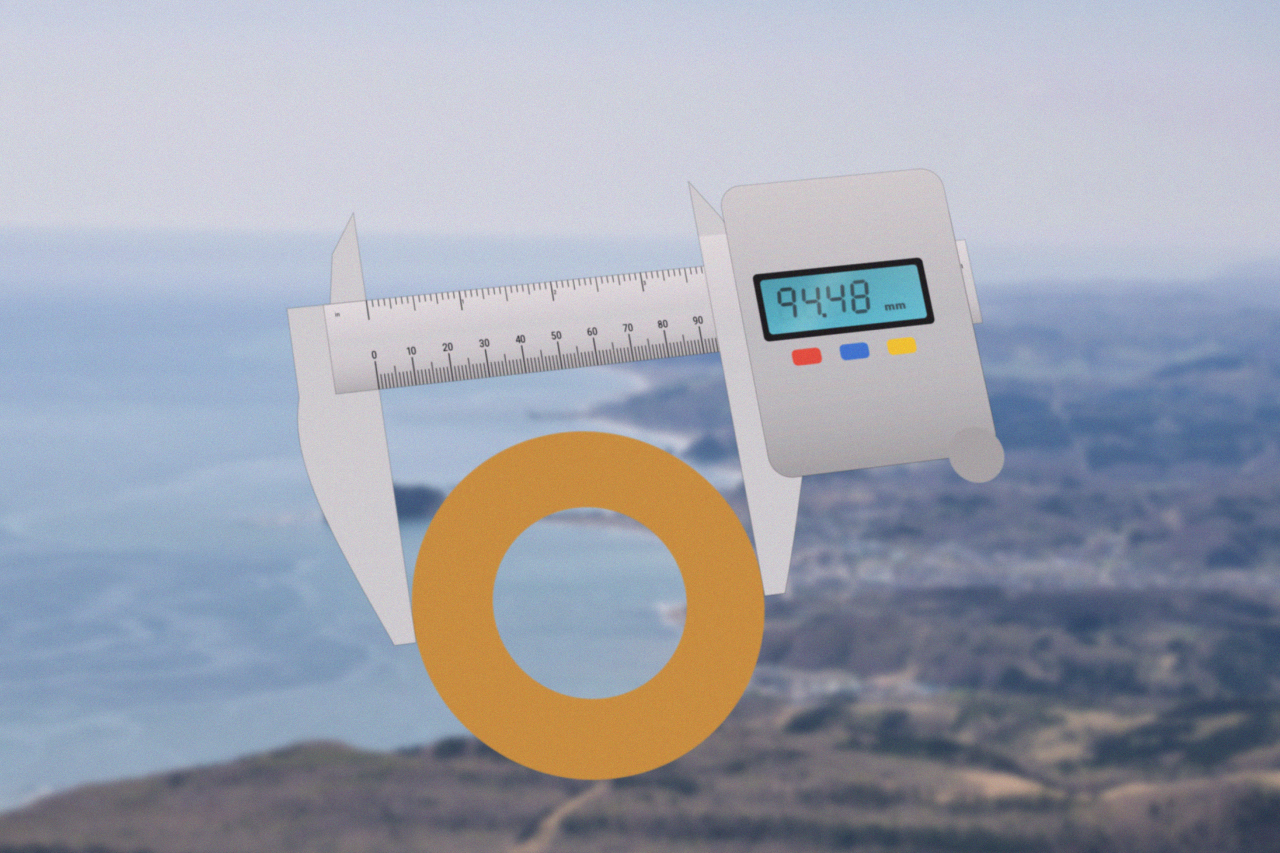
mm 94.48
